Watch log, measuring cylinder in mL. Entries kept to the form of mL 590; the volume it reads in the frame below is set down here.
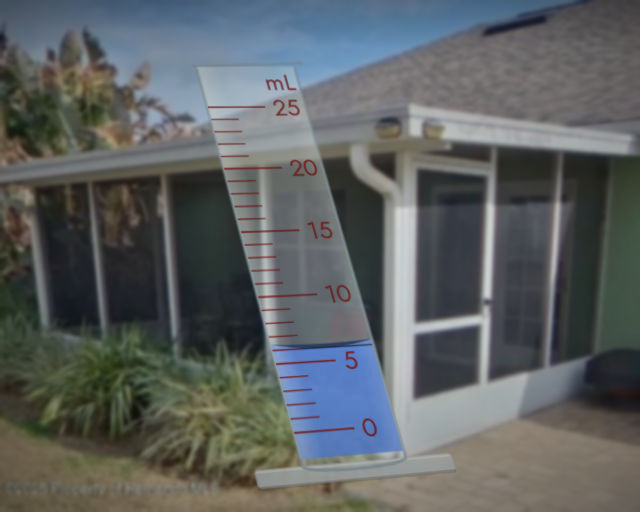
mL 6
